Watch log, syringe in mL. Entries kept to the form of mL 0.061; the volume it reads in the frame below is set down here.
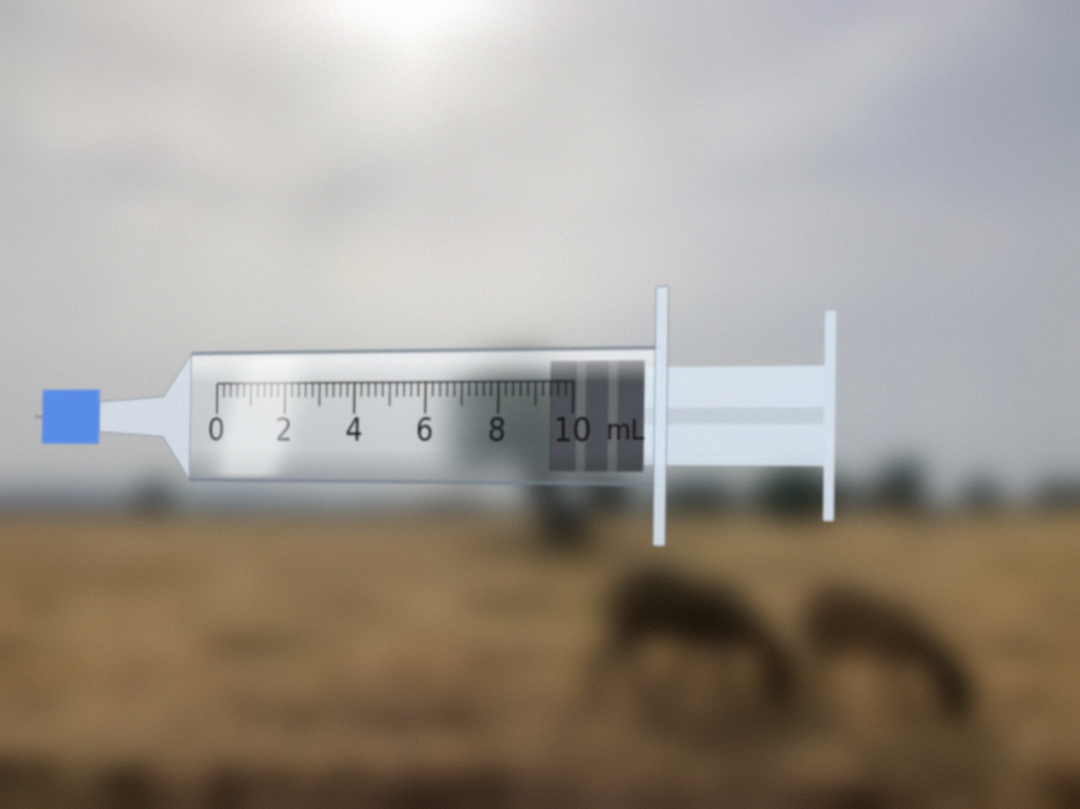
mL 9.4
